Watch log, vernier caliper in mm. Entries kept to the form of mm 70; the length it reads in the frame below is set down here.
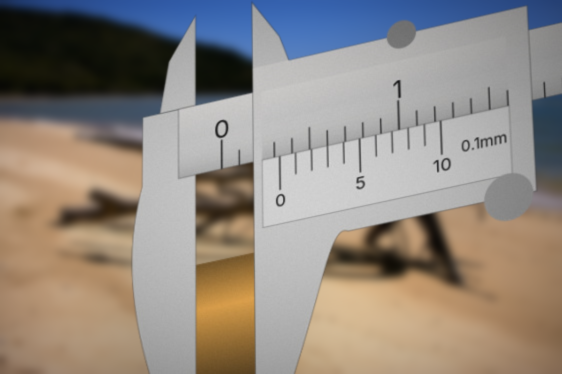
mm 3.3
